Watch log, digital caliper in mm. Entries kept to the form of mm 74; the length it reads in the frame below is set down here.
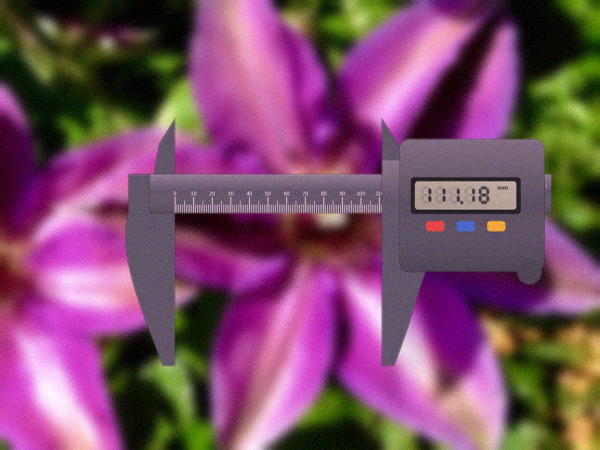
mm 111.18
